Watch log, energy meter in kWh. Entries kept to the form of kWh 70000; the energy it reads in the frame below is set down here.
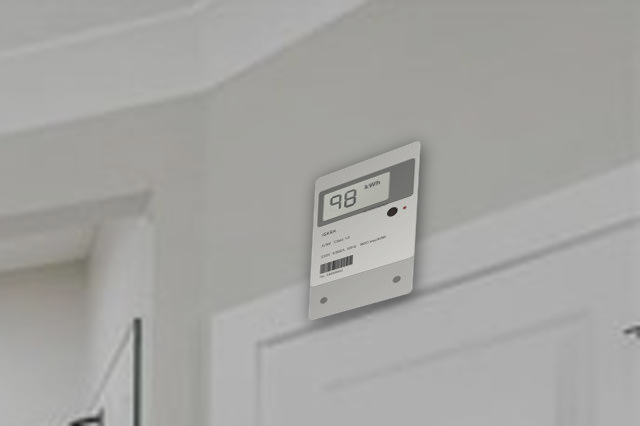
kWh 98
